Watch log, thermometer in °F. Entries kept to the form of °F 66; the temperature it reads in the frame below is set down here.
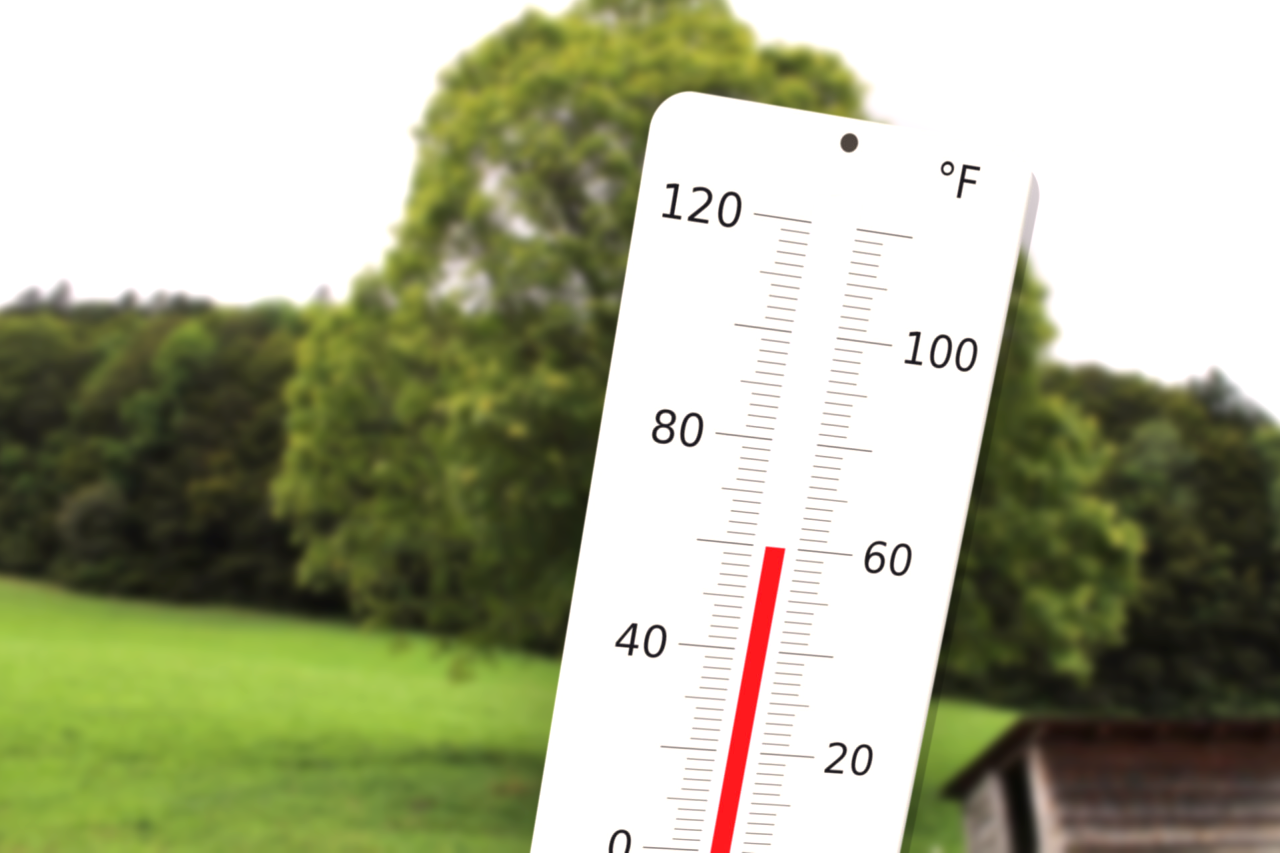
°F 60
